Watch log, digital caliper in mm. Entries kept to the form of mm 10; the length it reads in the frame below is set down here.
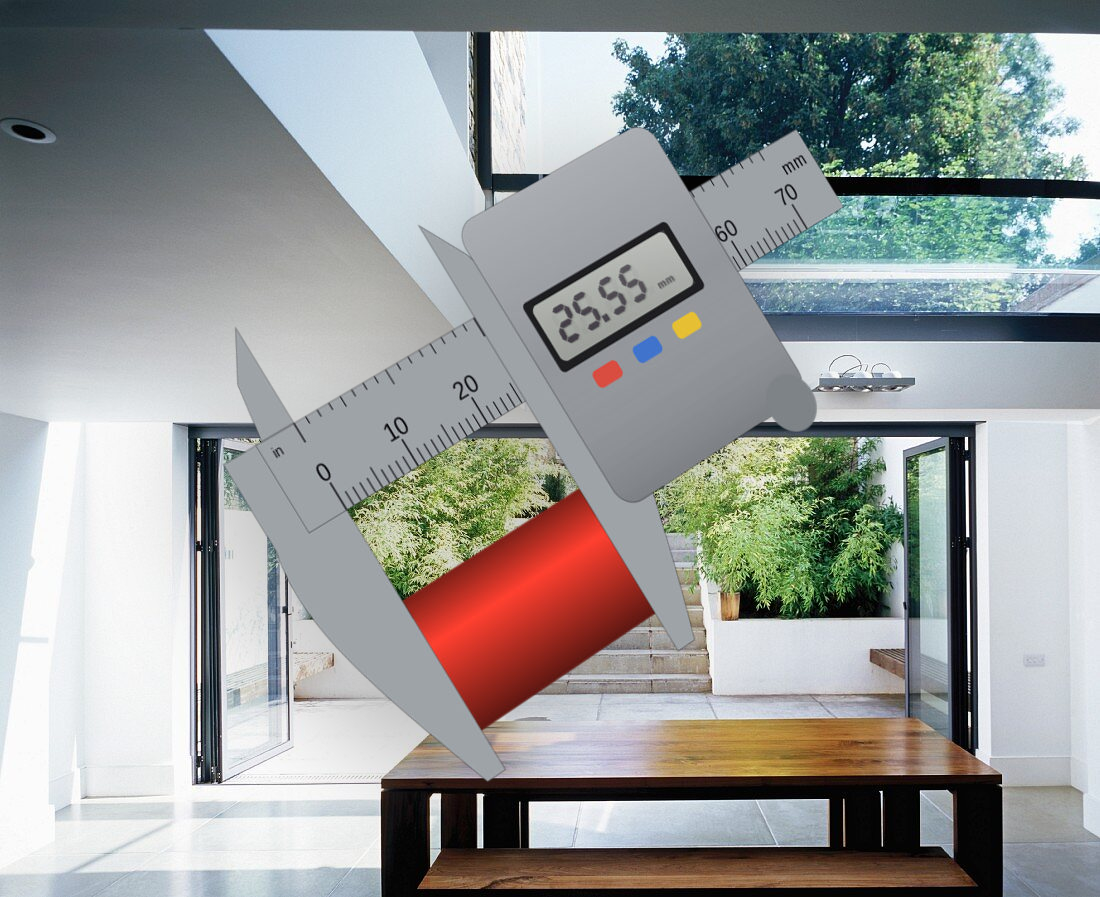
mm 25.55
